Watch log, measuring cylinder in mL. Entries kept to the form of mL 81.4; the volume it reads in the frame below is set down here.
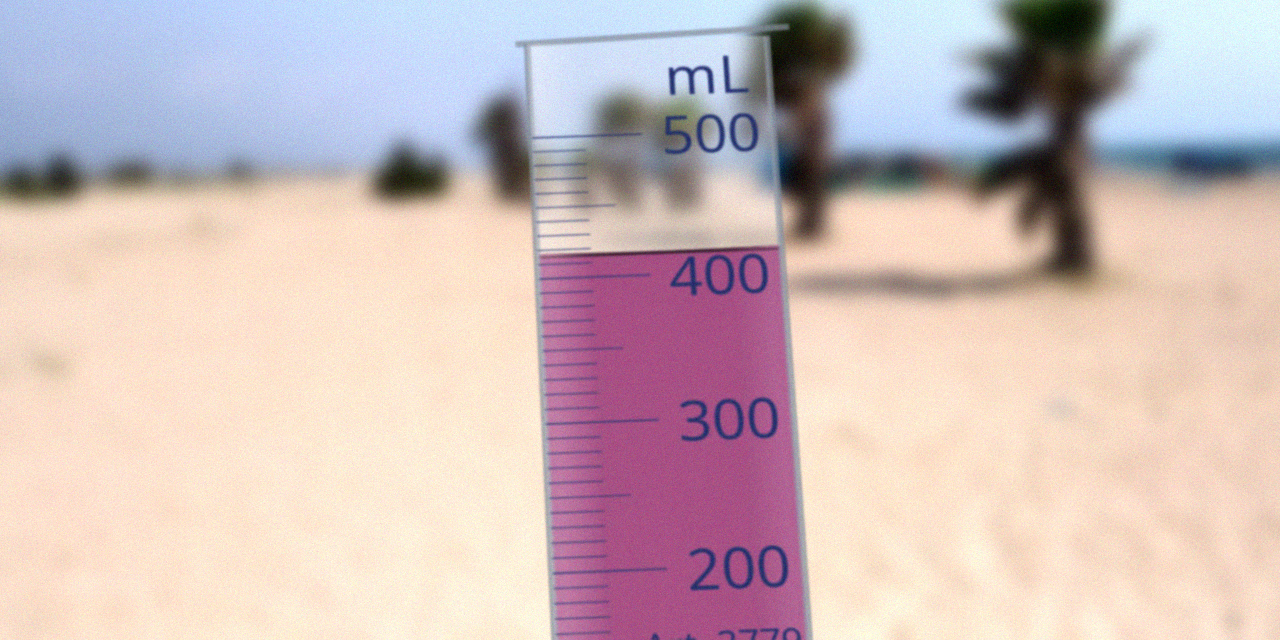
mL 415
